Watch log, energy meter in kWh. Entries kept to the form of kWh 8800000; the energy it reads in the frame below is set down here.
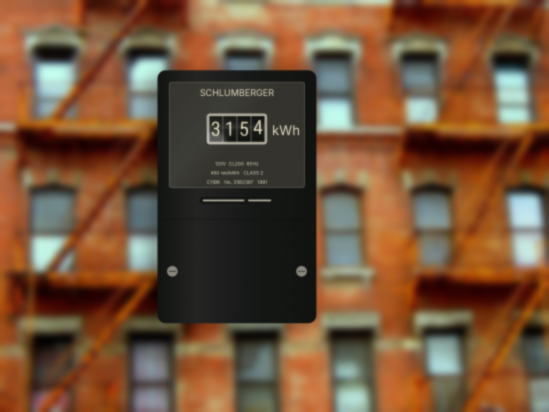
kWh 3154
